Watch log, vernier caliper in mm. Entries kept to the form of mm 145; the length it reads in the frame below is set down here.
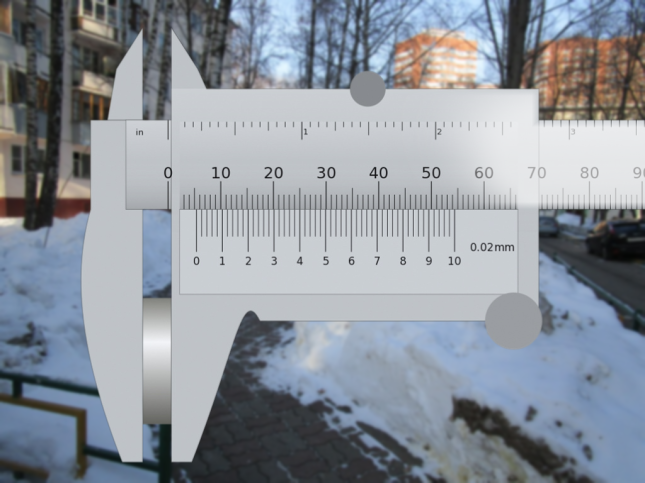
mm 5.4
